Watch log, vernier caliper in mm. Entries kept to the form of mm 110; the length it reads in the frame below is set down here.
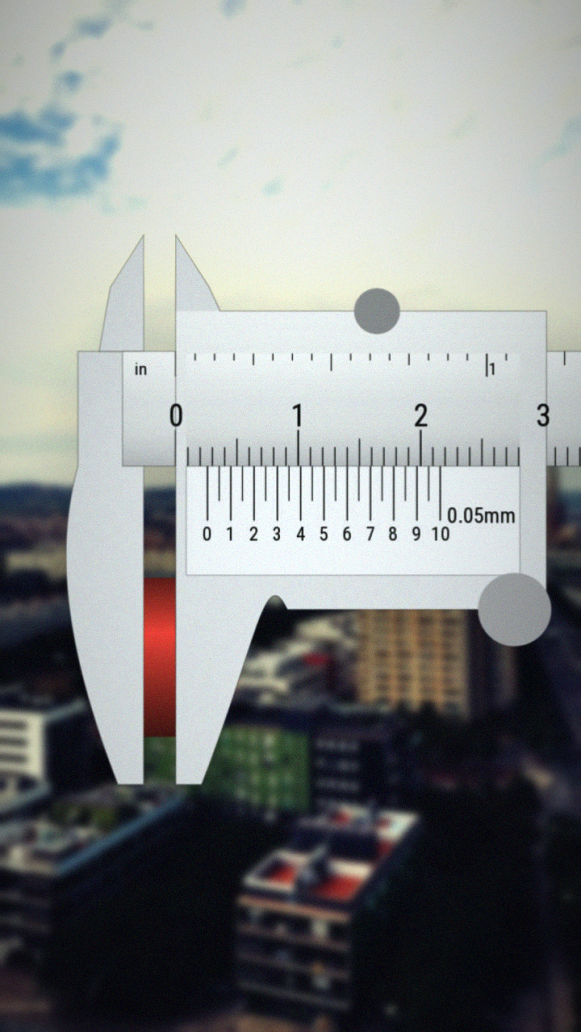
mm 2.6
